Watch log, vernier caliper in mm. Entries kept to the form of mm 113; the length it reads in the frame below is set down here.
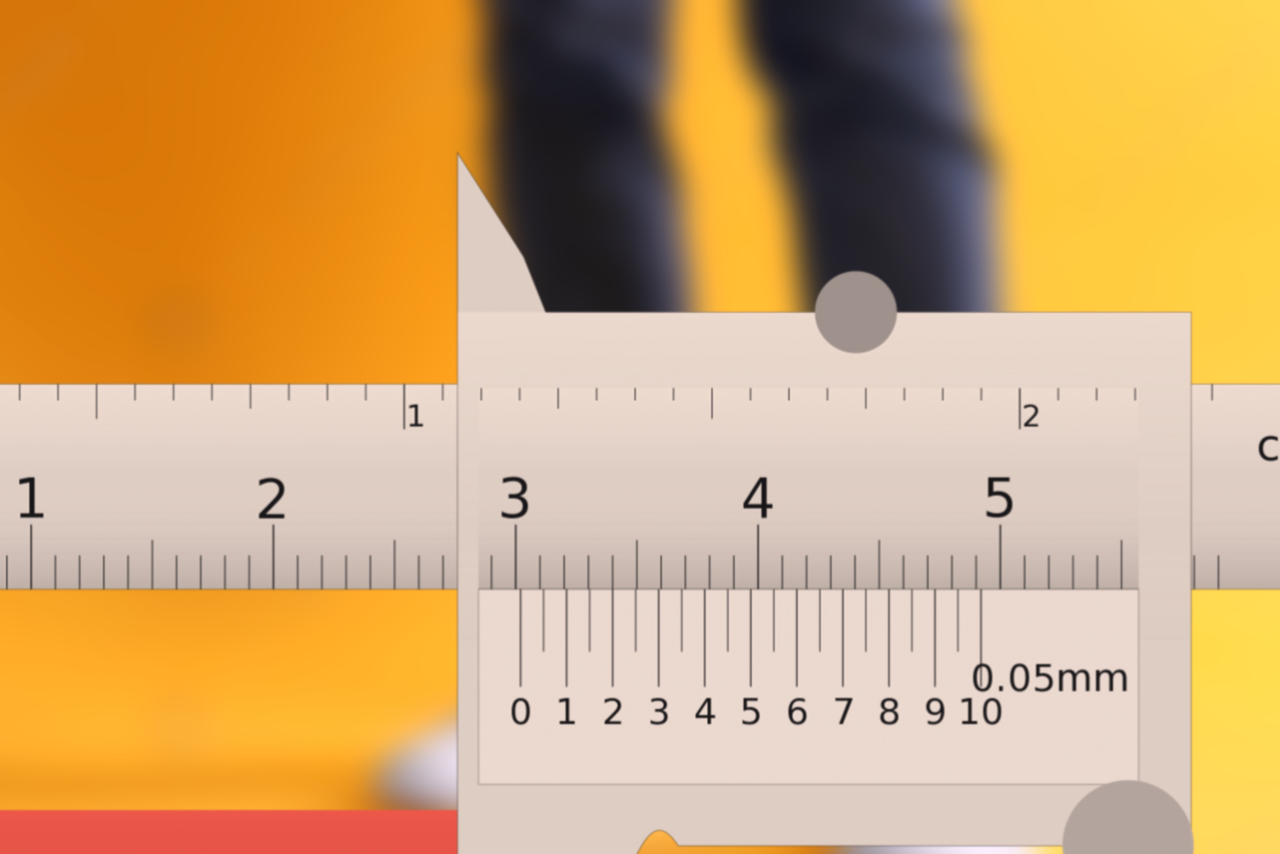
mm 30.2
